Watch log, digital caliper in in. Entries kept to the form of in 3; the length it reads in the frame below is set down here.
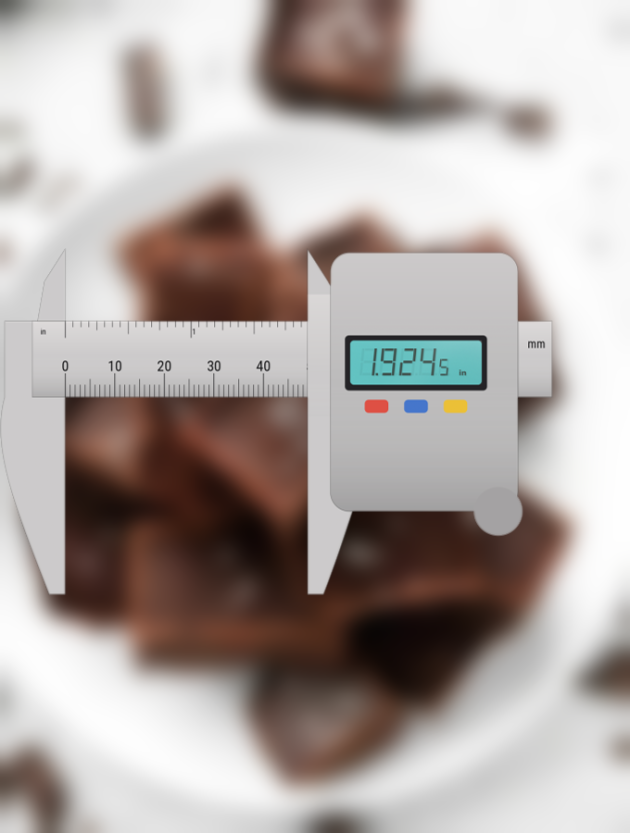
in 1.9245
